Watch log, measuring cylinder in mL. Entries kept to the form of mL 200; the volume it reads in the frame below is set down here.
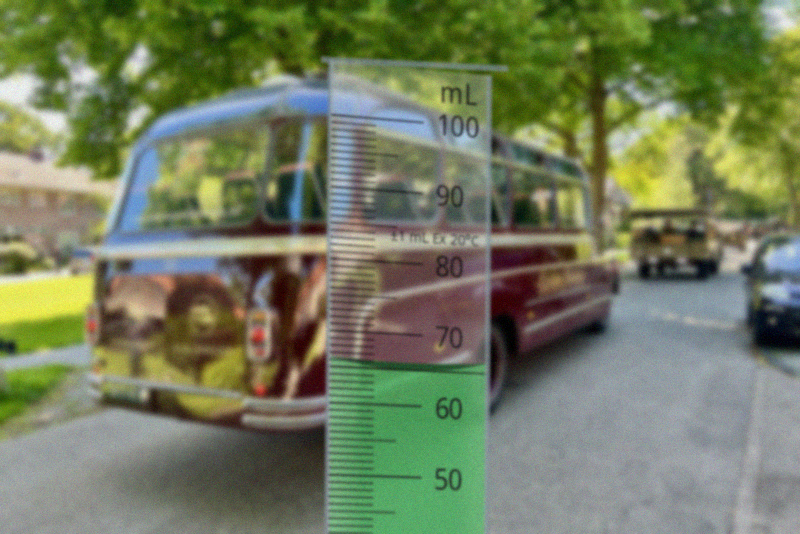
mL 65
